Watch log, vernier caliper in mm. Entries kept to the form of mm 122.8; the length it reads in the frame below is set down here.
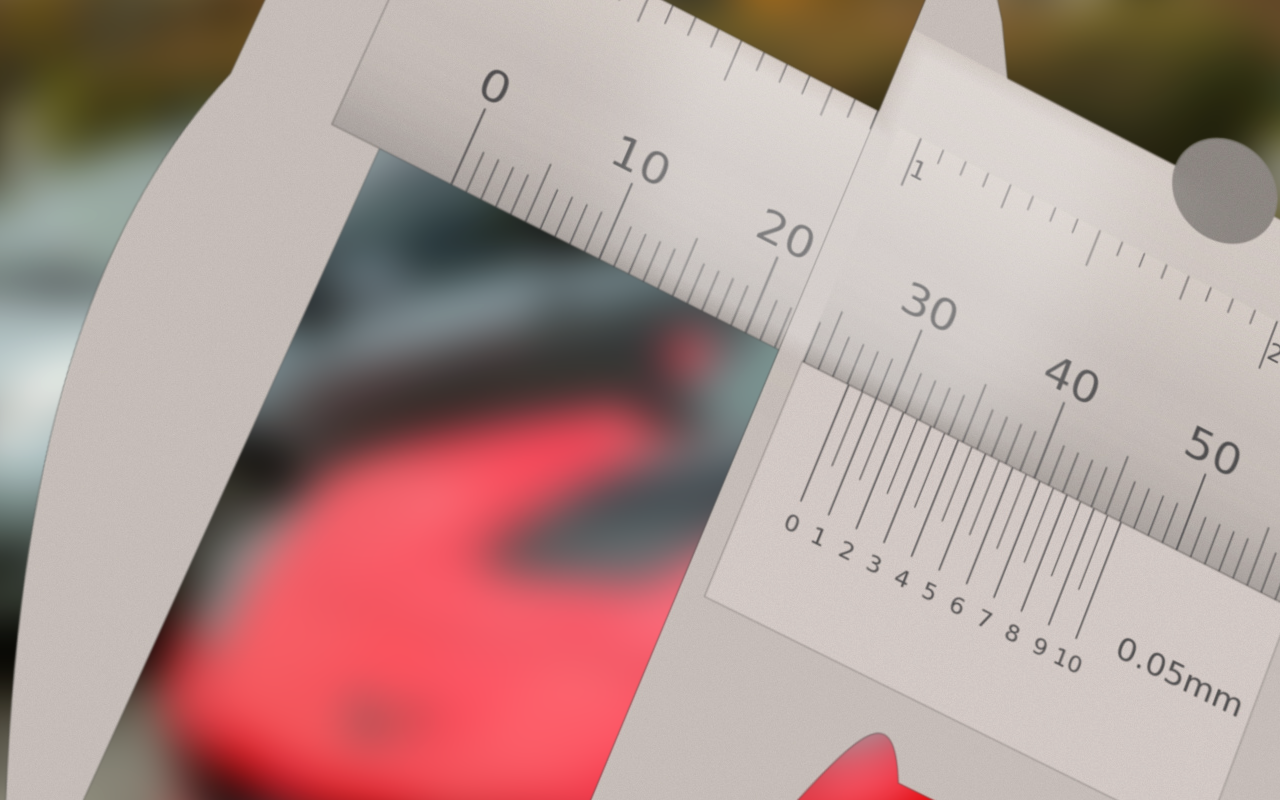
mm 27.1
